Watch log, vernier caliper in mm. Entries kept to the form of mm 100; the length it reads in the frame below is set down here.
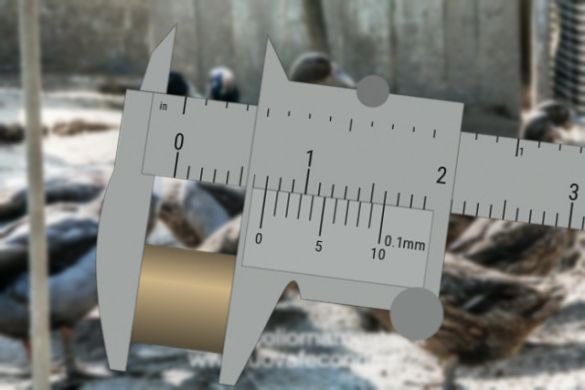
mm 7.0
